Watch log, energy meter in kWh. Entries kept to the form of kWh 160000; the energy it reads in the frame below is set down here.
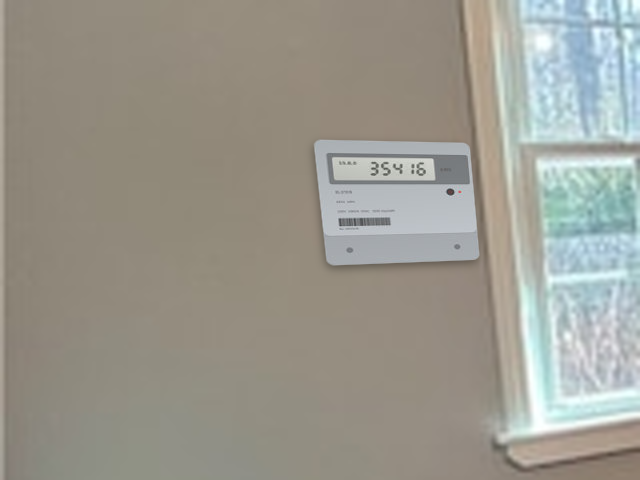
kWh 35416
